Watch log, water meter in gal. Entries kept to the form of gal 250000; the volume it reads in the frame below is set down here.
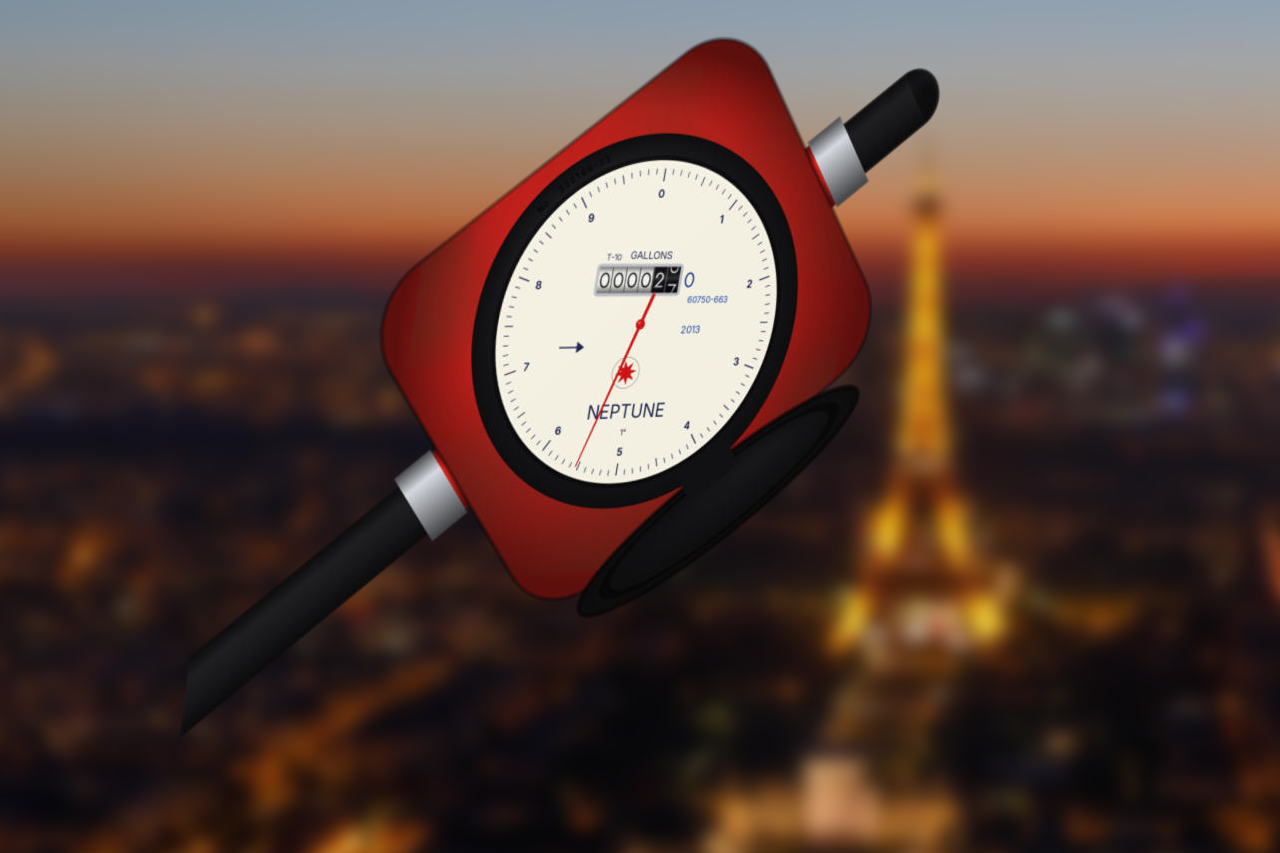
gal 265.5
